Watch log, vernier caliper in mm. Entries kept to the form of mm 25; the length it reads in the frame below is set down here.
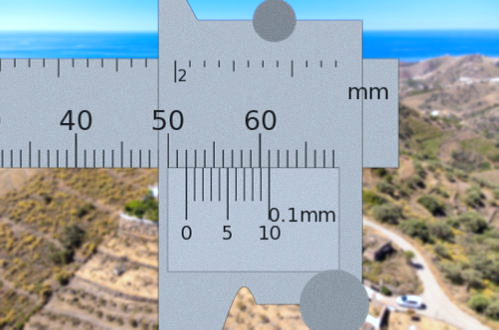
mm 52.0
